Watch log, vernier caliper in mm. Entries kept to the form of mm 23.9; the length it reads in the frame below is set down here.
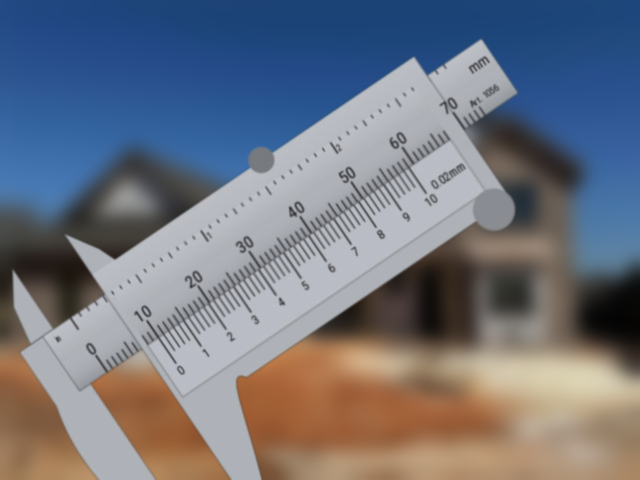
mm 10.0
